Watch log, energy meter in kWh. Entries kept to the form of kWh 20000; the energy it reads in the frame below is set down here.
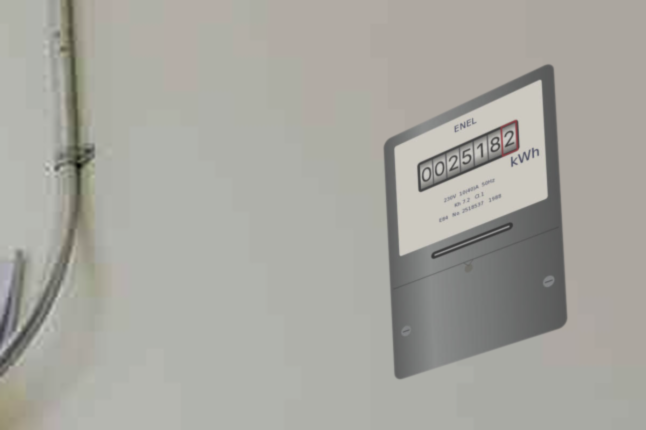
kWh 2518.2
